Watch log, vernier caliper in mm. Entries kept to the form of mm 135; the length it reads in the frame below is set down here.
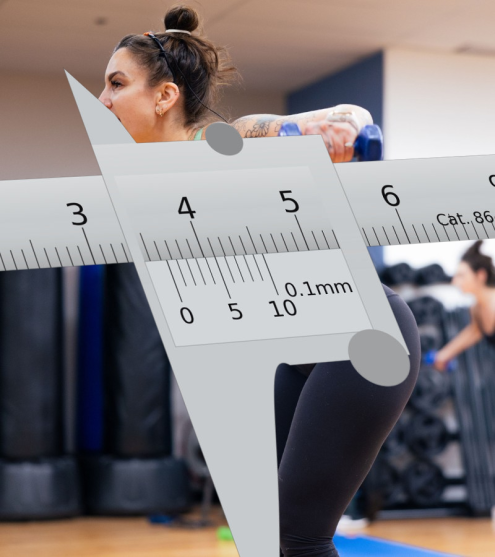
mm 36.5
